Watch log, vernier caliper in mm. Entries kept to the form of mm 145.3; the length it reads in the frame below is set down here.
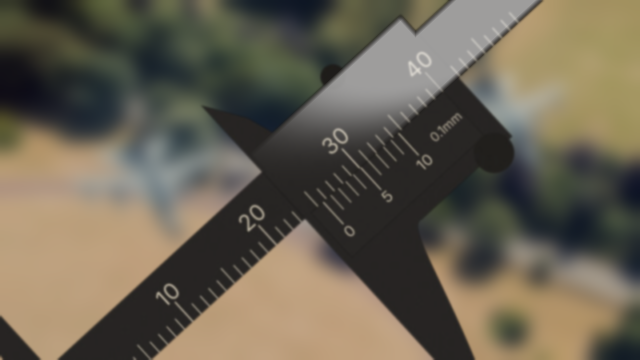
mm 25.6
